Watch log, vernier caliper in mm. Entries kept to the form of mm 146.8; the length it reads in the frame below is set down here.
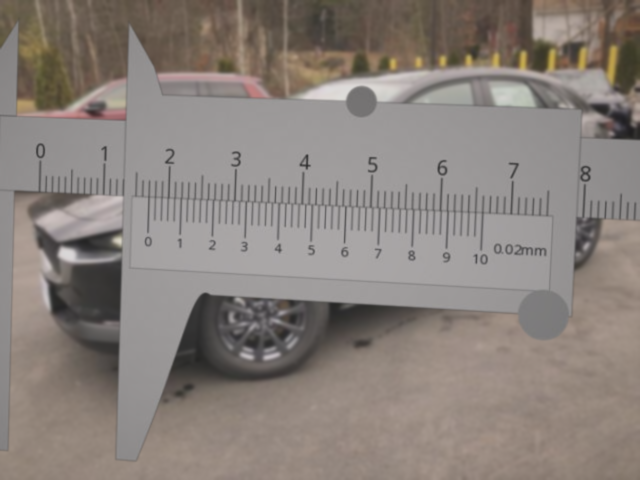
mm 17.0
